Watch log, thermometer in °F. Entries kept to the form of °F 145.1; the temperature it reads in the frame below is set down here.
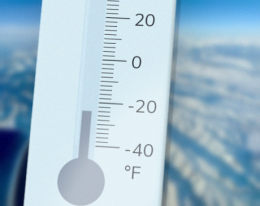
°F -24
